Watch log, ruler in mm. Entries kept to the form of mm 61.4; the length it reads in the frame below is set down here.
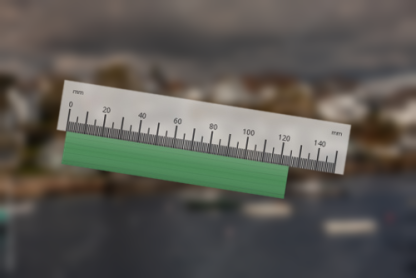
mm 125
